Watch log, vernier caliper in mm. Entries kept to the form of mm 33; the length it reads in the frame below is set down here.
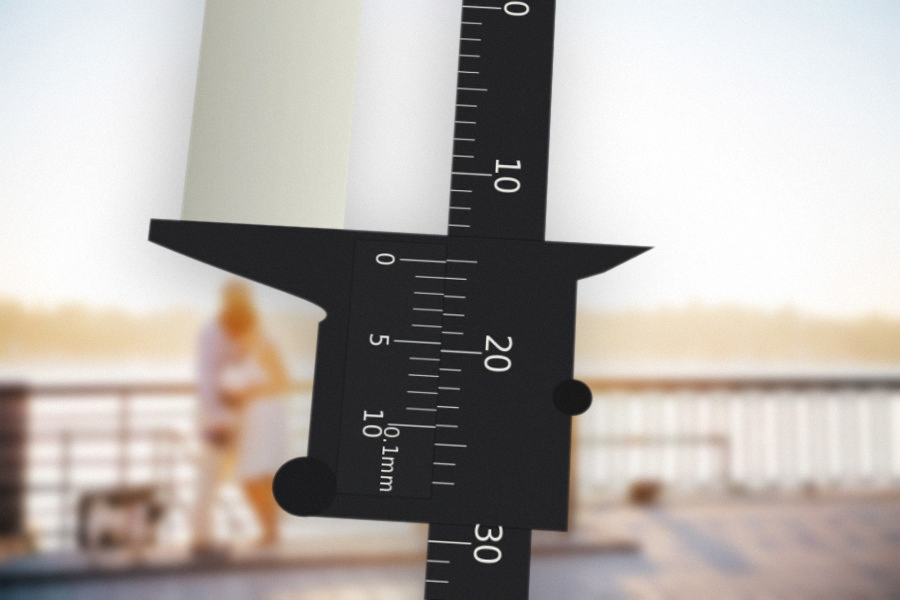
mm 15.1
